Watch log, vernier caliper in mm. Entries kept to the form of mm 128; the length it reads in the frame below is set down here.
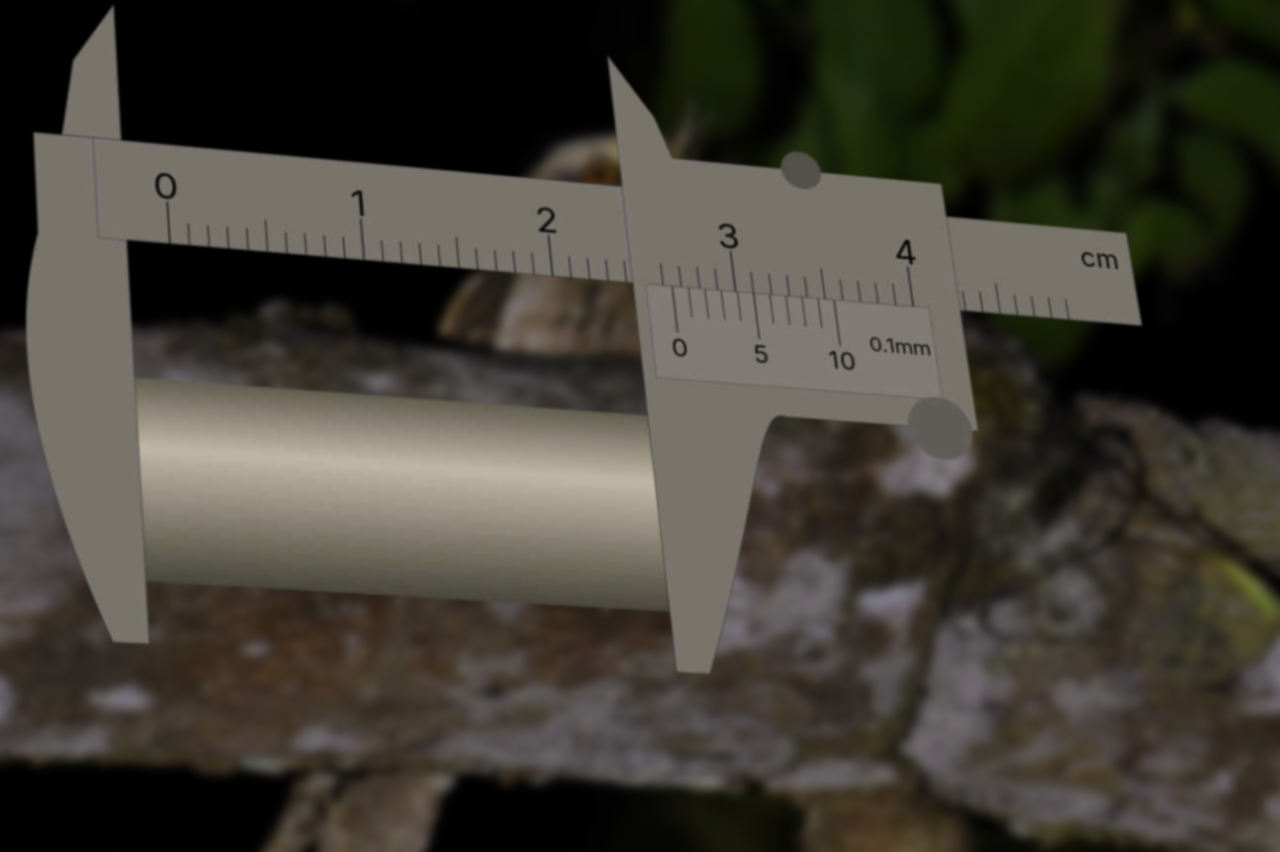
mm 26.5
